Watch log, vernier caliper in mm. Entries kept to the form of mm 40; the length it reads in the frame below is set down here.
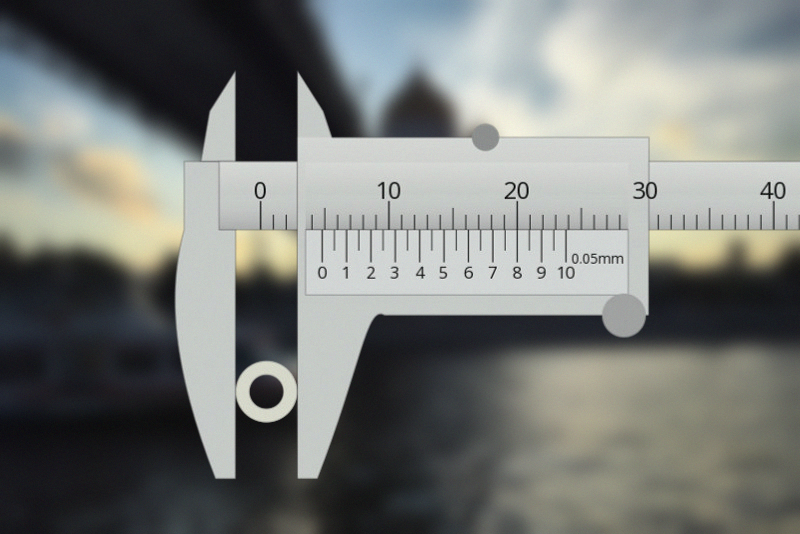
mm 4.8
